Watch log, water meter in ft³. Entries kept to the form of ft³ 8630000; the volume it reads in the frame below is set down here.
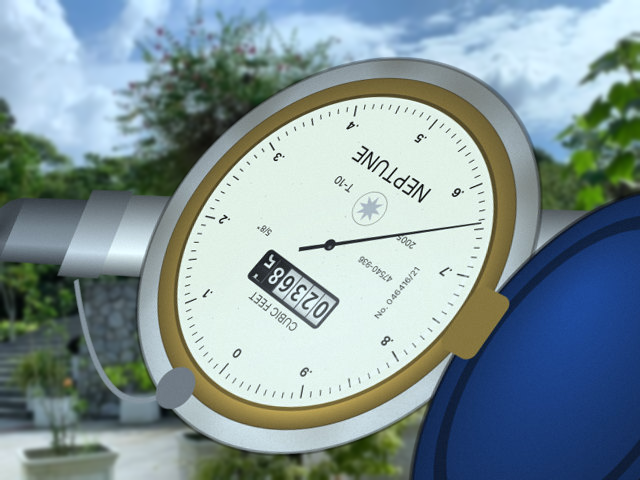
ft³ 23684.64
